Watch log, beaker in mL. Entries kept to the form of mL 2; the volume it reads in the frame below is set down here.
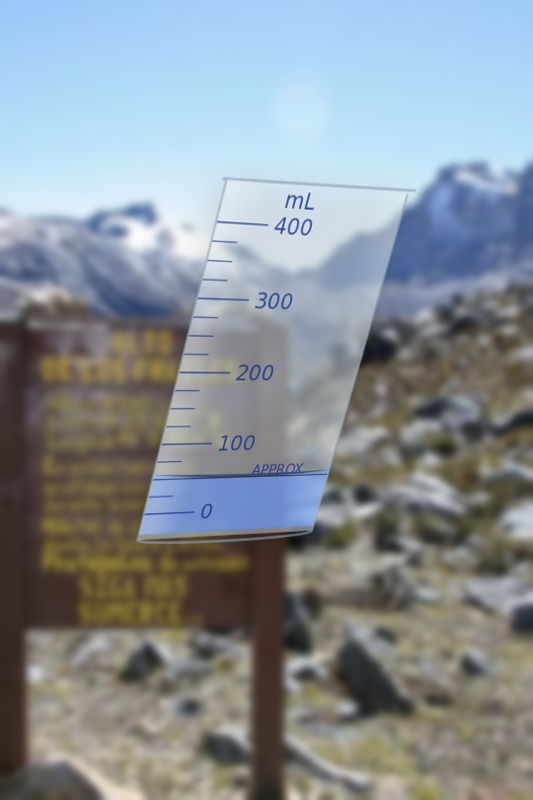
mL 50
